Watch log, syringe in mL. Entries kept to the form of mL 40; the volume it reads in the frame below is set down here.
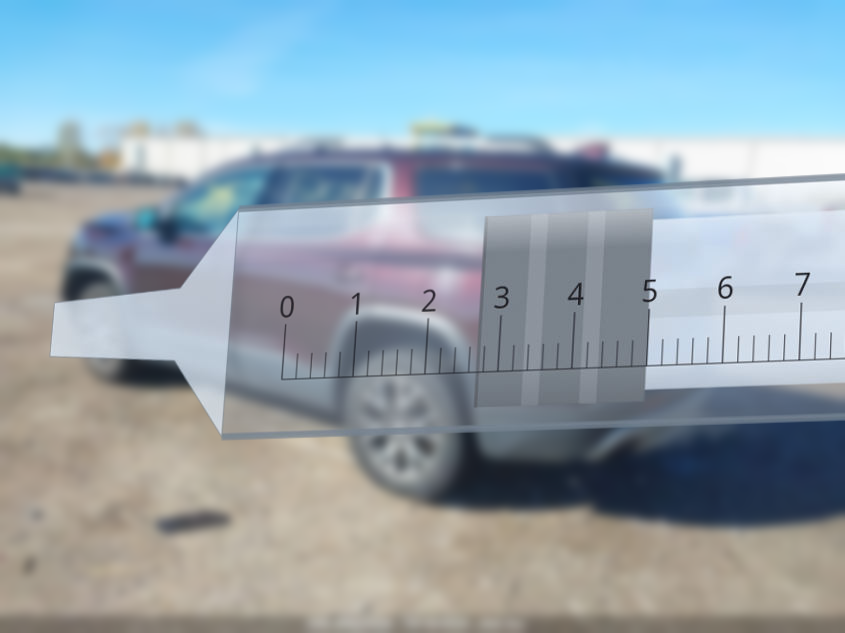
mL 2.7
